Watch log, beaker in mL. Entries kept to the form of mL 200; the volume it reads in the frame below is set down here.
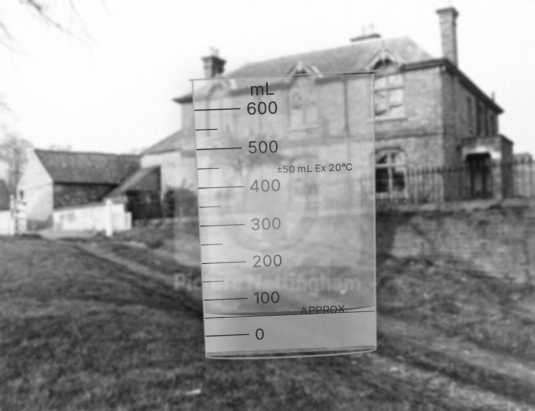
mL 50
